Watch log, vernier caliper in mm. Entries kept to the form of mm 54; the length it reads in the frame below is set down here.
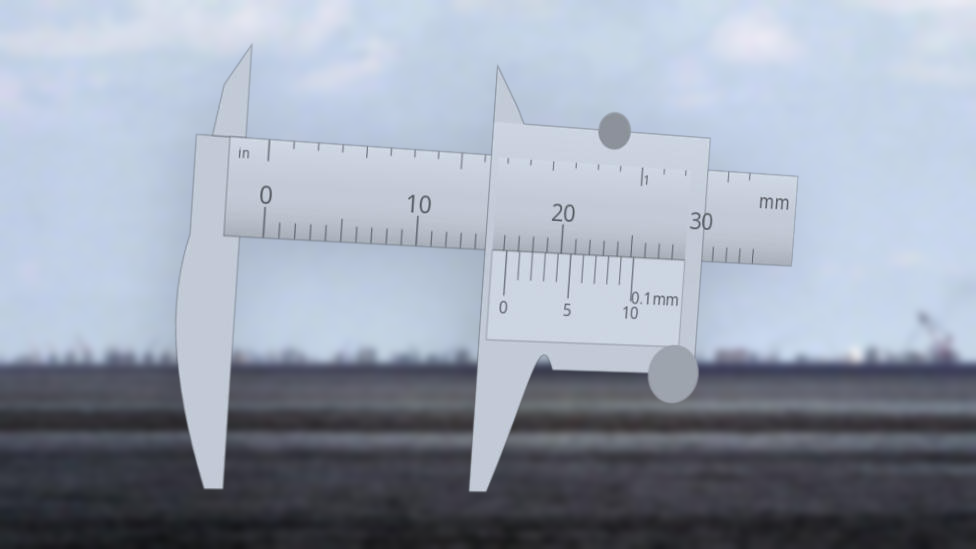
mm 16.2
